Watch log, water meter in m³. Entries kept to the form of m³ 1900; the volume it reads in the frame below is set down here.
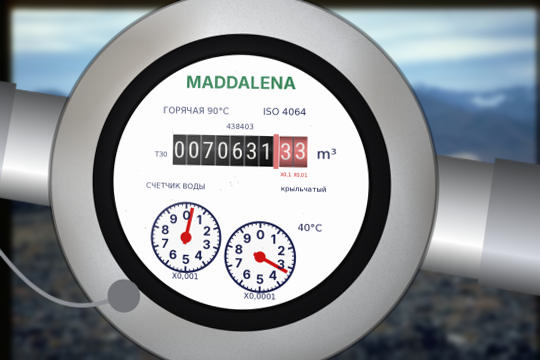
m³ 70631.3303
